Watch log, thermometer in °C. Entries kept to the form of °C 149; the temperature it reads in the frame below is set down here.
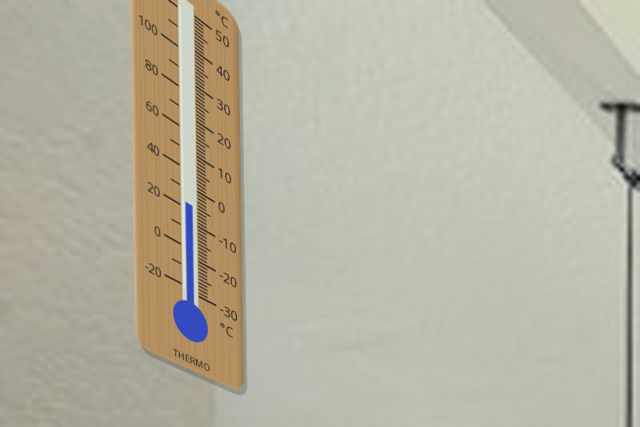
°C -5
